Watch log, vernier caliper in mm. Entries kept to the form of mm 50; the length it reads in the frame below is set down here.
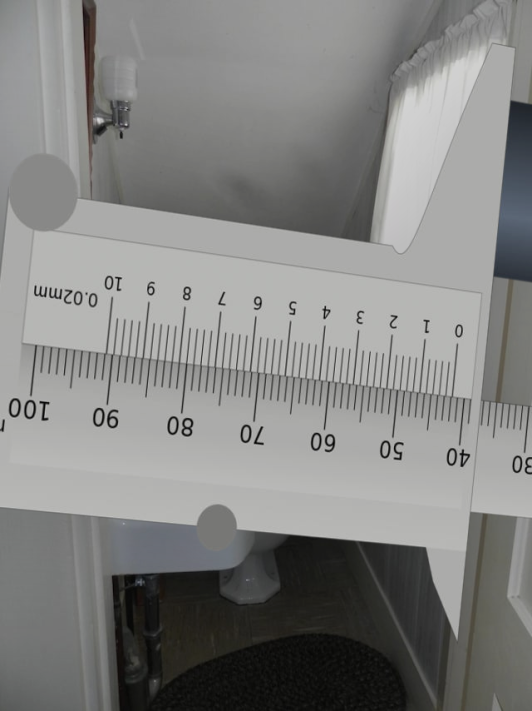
mm 41.8
